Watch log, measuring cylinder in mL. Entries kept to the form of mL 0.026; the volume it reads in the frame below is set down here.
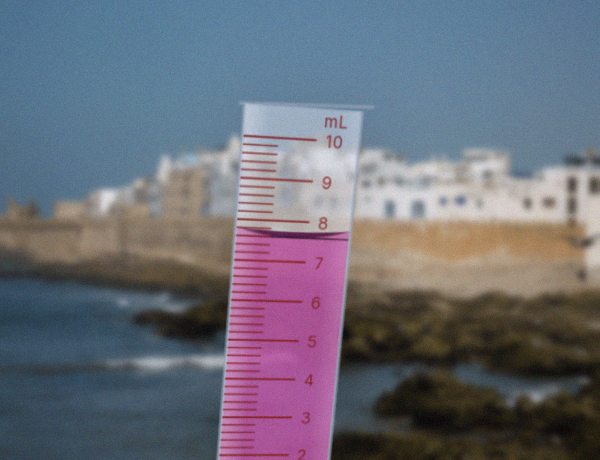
mL 7.6
